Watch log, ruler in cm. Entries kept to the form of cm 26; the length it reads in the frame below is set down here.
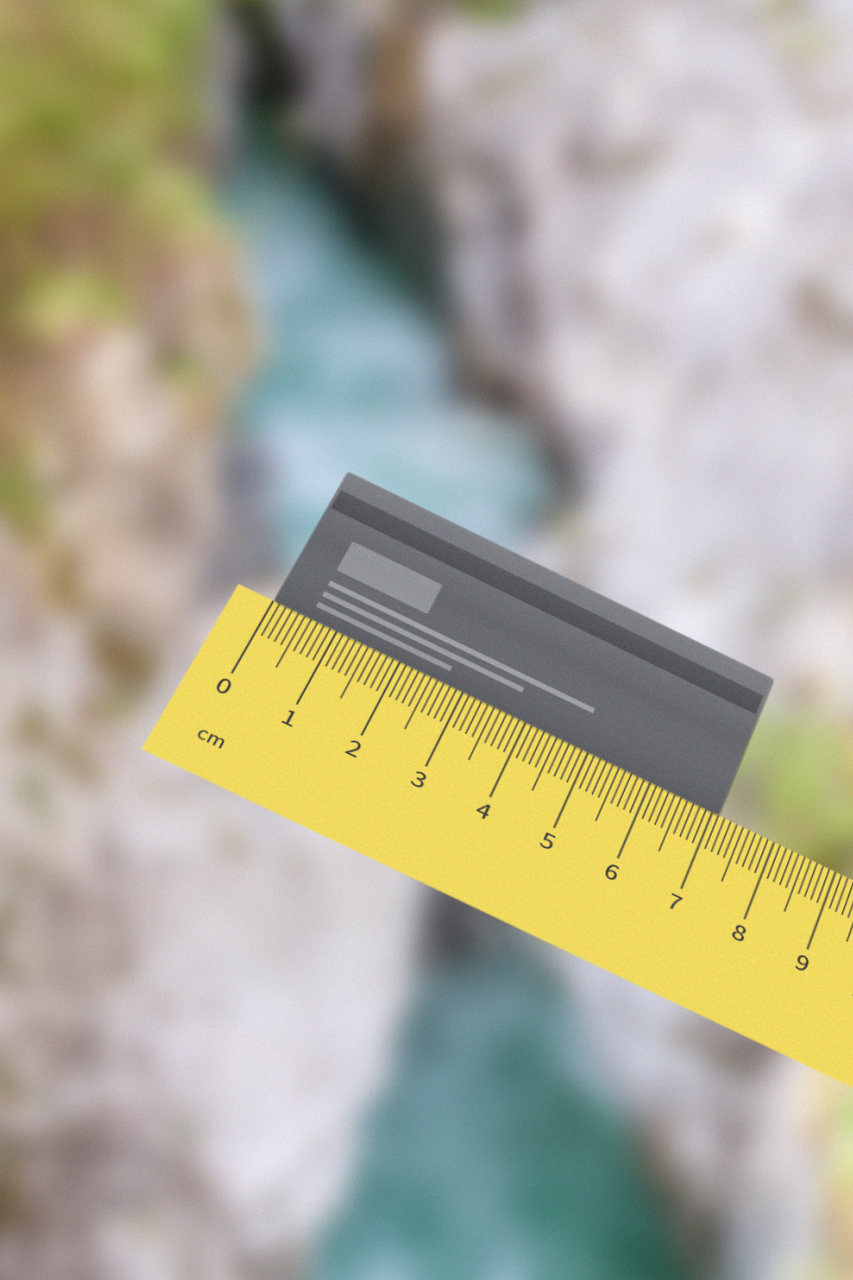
cm 7.1
